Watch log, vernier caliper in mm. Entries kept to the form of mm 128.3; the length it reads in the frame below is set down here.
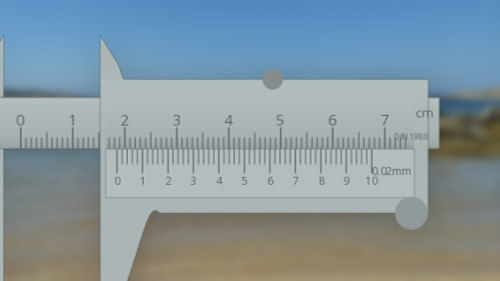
mm 18.5
